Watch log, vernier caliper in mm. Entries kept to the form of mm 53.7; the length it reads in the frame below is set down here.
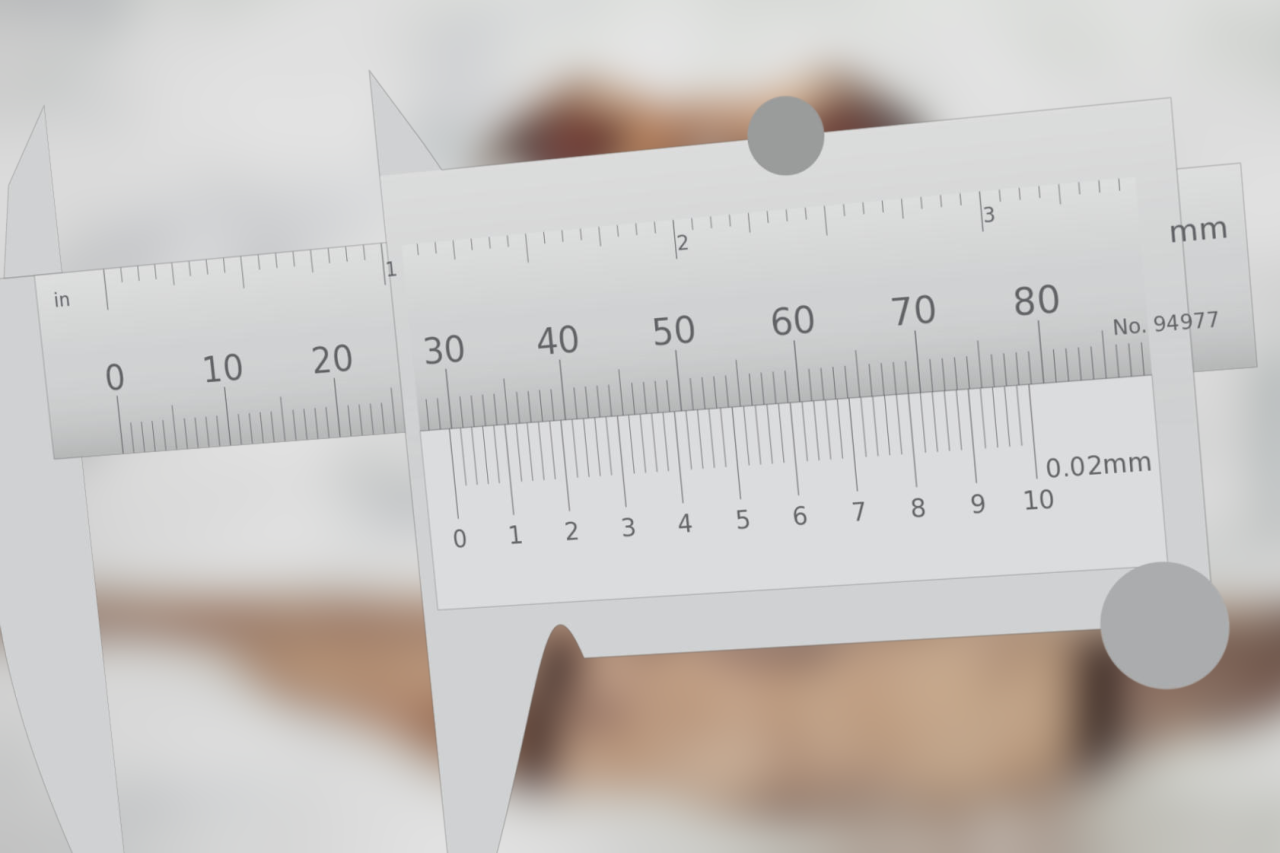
mm 29.8
